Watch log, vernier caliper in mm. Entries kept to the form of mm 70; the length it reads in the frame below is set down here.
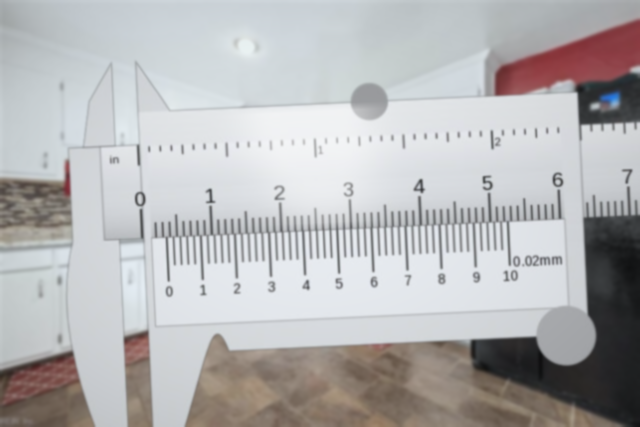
mm 3.5
